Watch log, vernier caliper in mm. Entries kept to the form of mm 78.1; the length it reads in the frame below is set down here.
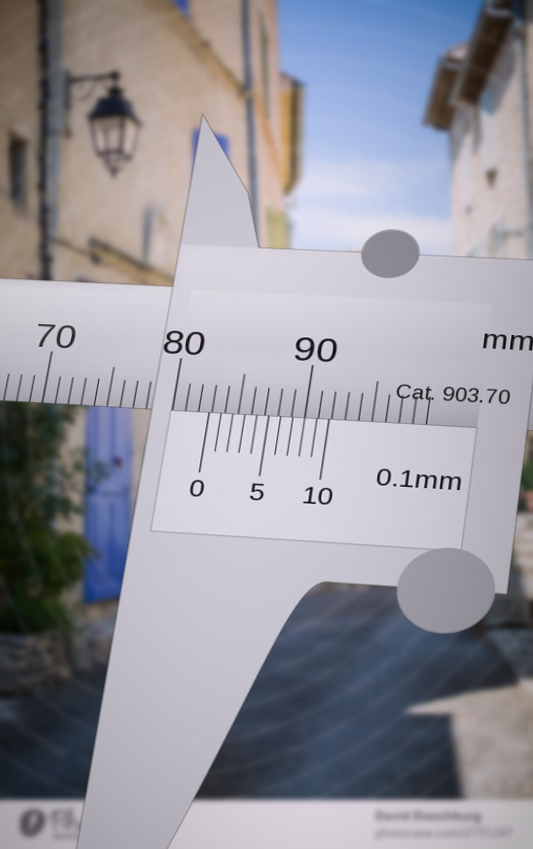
mm 82.8
